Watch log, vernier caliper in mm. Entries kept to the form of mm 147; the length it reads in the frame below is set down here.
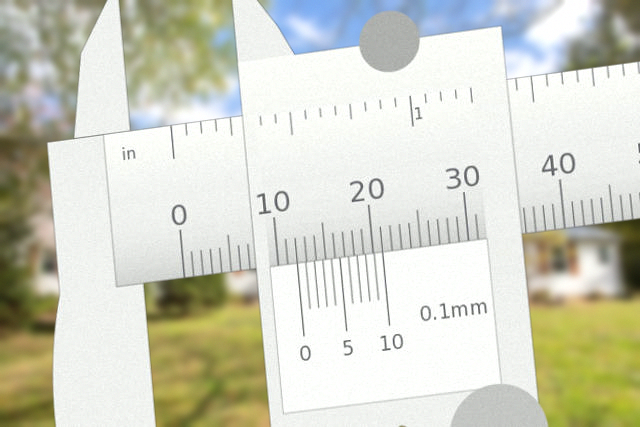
mm 12.0
